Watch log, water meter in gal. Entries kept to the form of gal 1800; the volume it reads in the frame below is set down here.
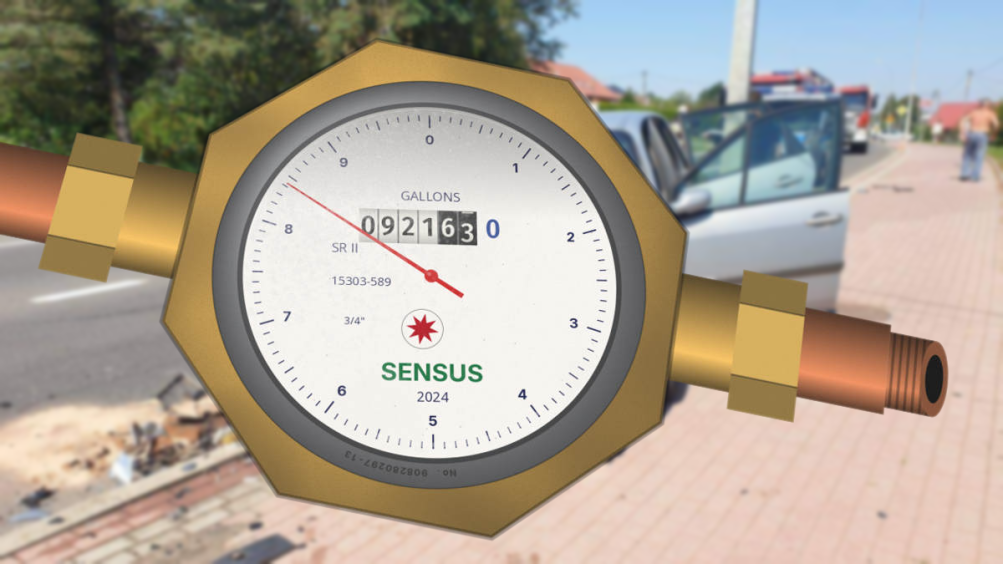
gal 921628.4
